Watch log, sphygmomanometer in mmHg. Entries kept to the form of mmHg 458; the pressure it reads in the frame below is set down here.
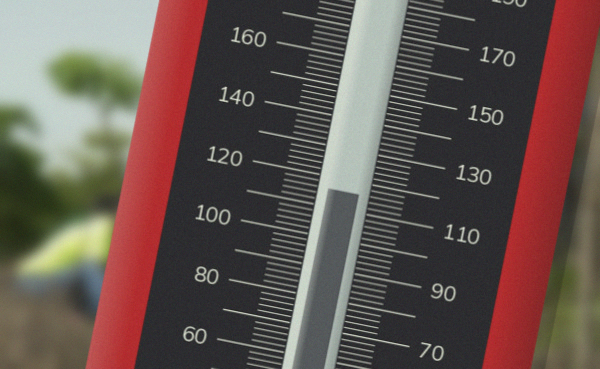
mmHg 116
